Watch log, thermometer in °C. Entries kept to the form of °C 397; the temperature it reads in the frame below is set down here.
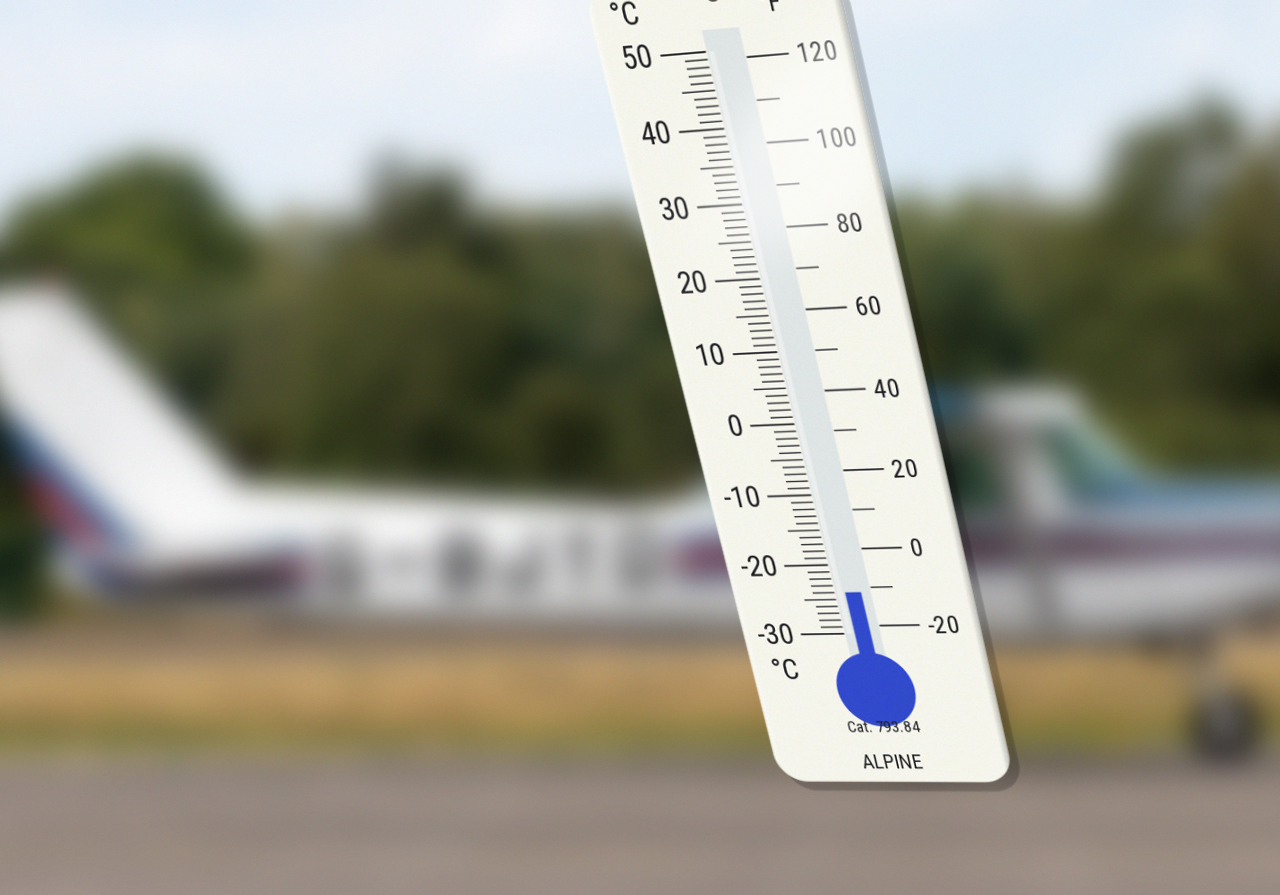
°C -24
